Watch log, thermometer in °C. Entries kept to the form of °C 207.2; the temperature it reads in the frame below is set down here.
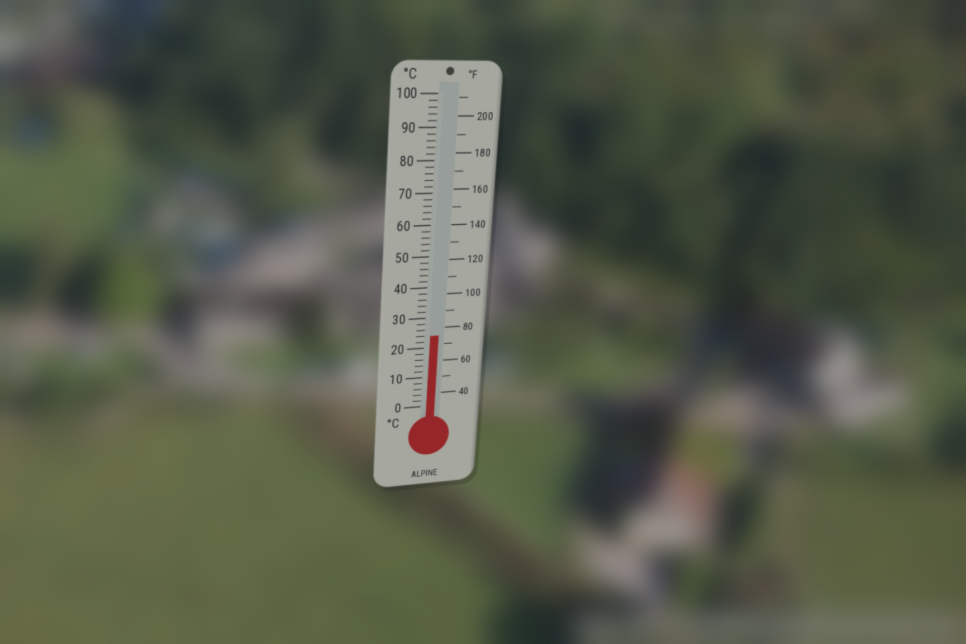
°C 24
